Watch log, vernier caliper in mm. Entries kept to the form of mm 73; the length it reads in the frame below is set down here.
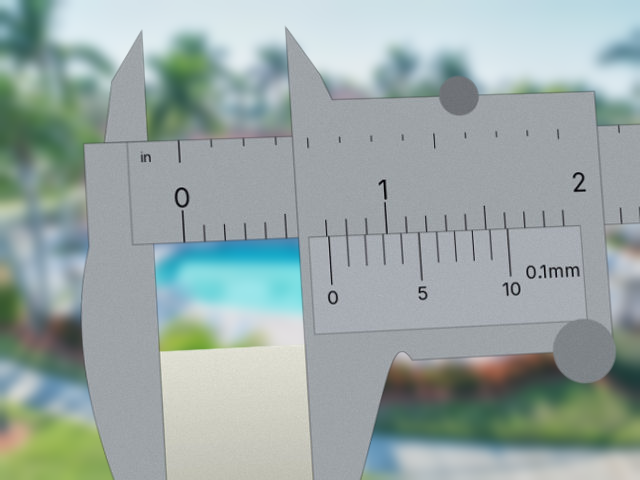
mm 7.1
